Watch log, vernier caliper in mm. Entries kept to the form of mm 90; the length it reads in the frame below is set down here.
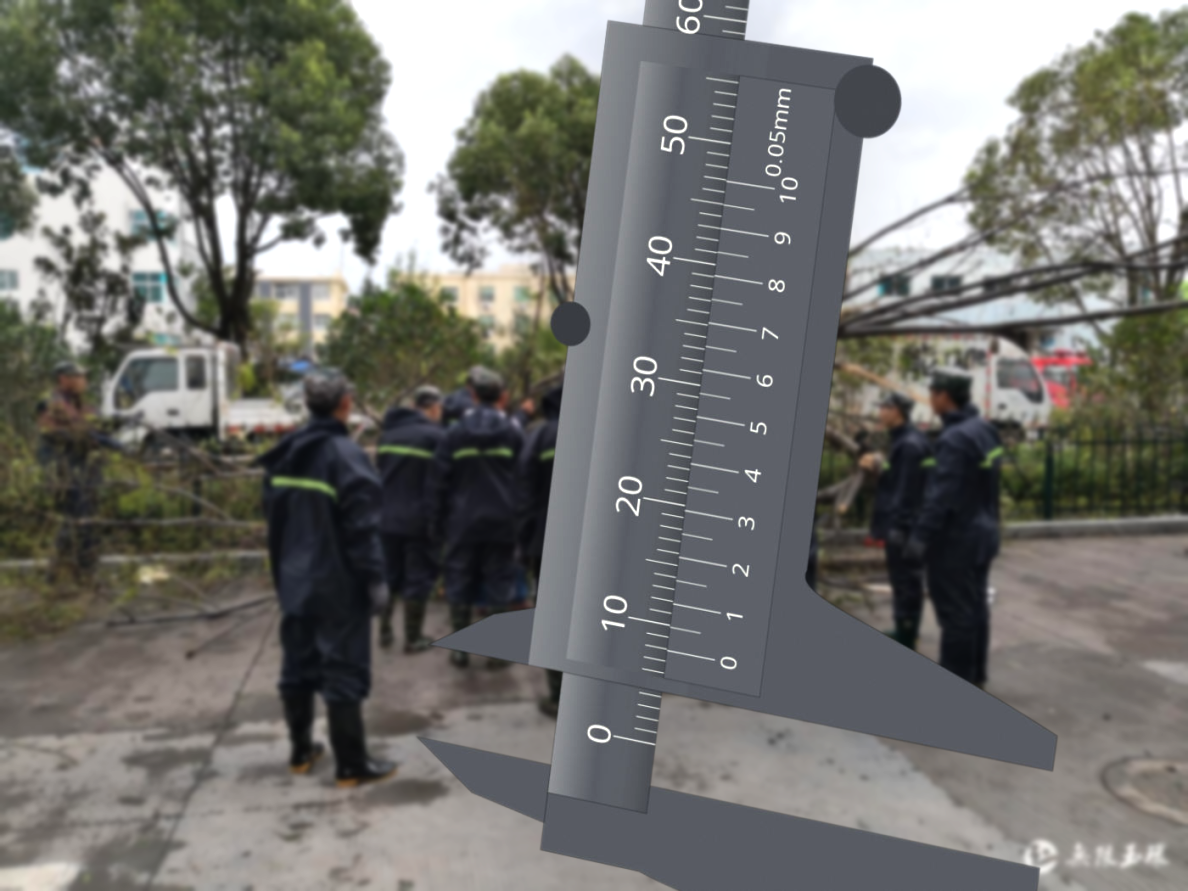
mm 7.9
